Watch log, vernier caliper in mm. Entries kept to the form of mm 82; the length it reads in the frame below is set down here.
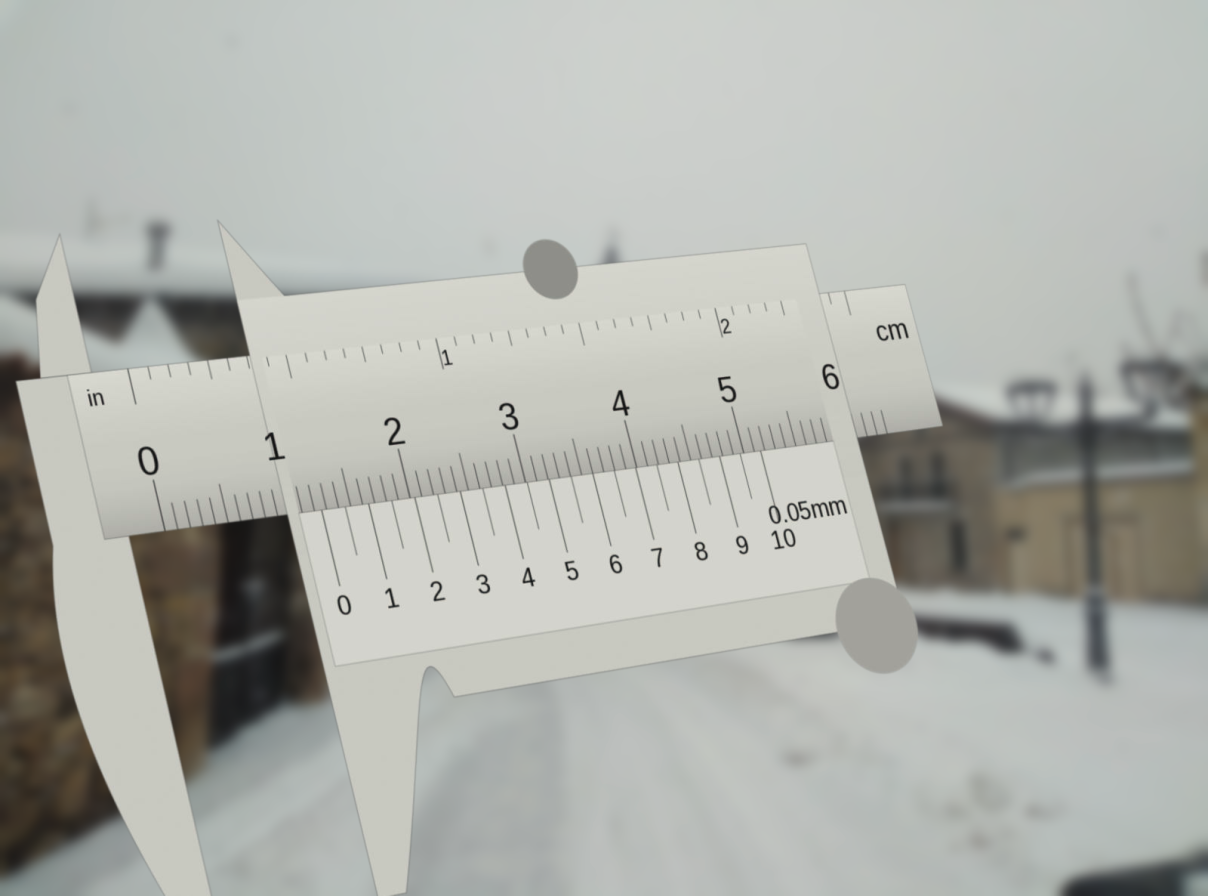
mm 12.6
